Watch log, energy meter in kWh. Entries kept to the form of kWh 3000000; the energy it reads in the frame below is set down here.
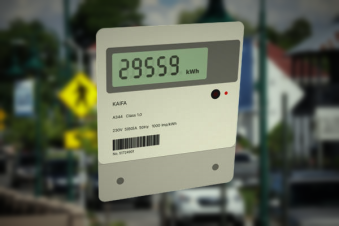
kWh 29559
